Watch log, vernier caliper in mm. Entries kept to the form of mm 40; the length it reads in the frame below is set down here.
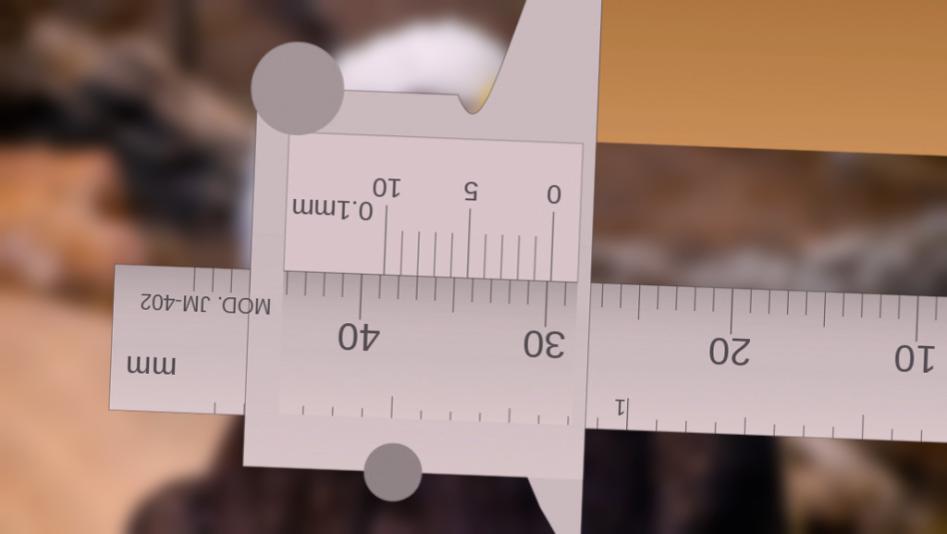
mm 29.8
